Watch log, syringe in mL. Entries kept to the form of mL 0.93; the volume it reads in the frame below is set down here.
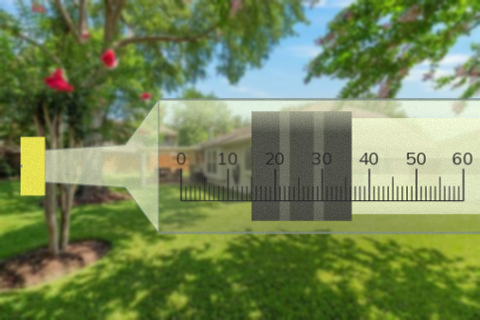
mL 15
